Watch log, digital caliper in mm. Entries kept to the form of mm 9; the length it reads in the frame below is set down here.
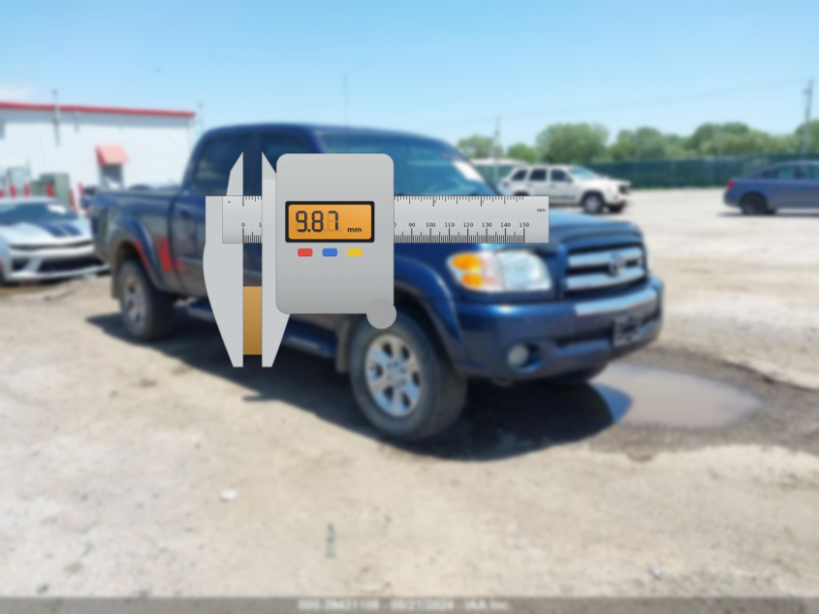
mm 9.87
